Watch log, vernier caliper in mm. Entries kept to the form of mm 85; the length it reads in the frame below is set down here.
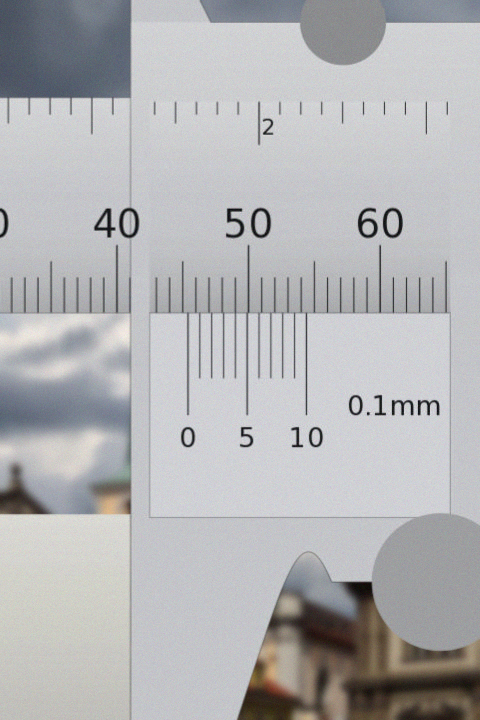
mm 45.4
